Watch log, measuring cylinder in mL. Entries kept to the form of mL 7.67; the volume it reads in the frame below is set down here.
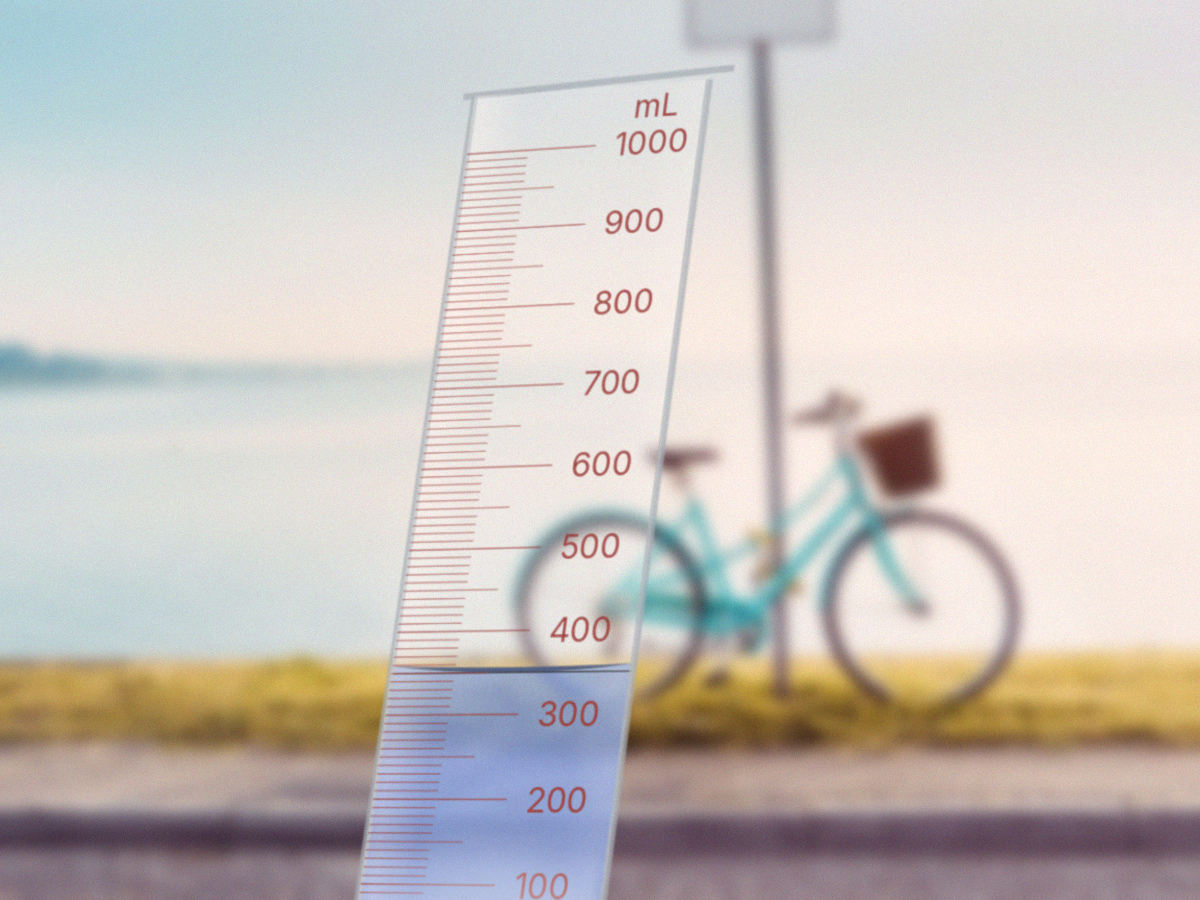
mL 350
